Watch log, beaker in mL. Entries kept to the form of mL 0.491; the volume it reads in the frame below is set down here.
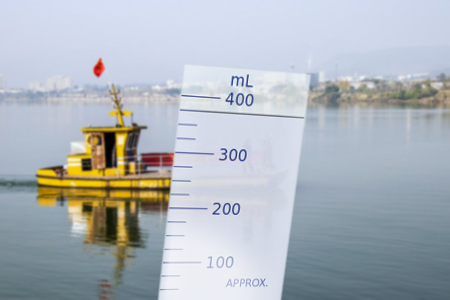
mL 375
